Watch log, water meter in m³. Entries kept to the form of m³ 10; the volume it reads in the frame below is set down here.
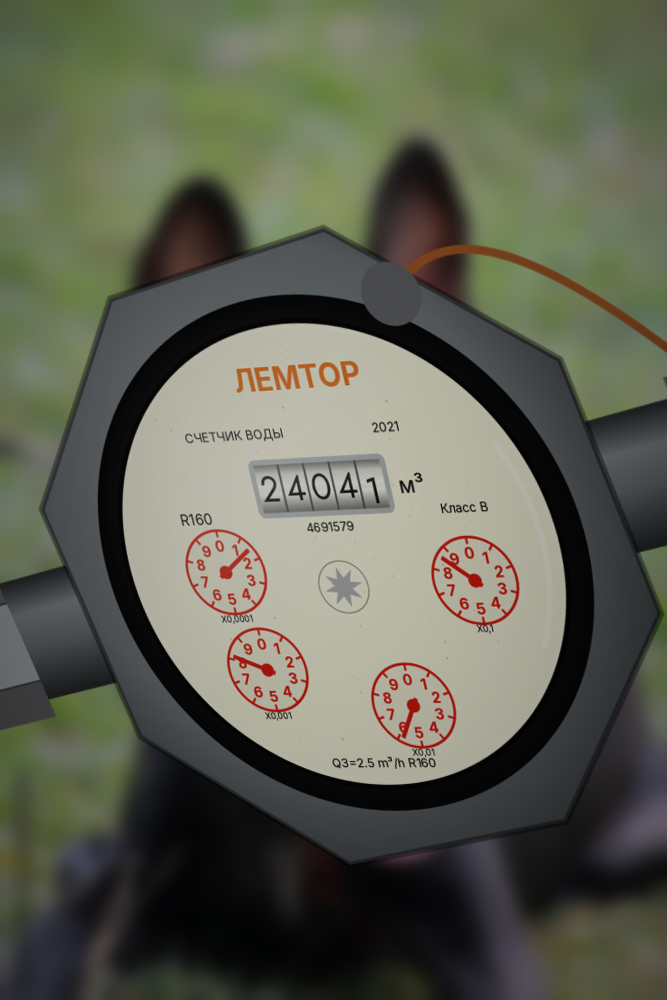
m³ 24040.8581
